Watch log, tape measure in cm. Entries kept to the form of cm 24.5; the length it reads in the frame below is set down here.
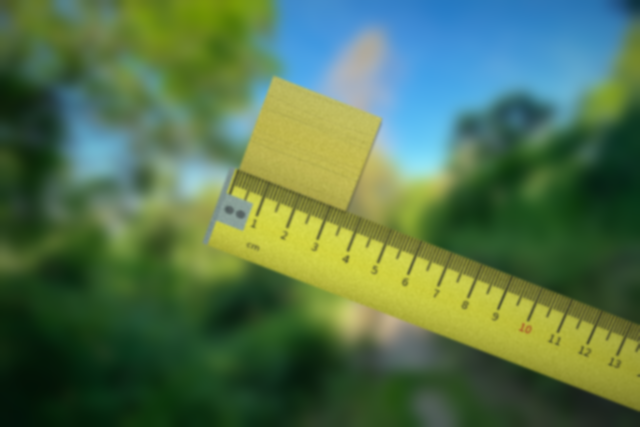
cm 3.5
